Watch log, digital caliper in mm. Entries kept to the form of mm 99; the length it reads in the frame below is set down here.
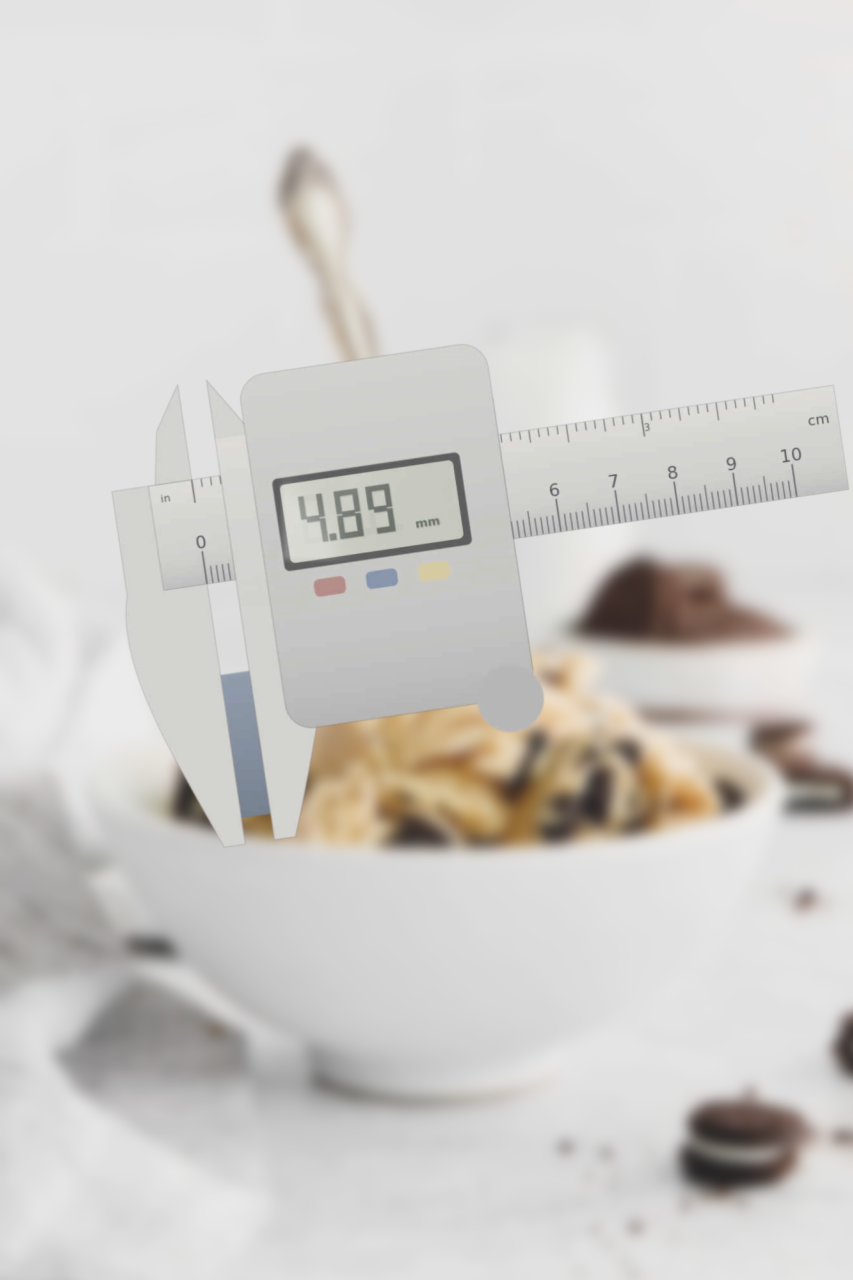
mm 4.89
